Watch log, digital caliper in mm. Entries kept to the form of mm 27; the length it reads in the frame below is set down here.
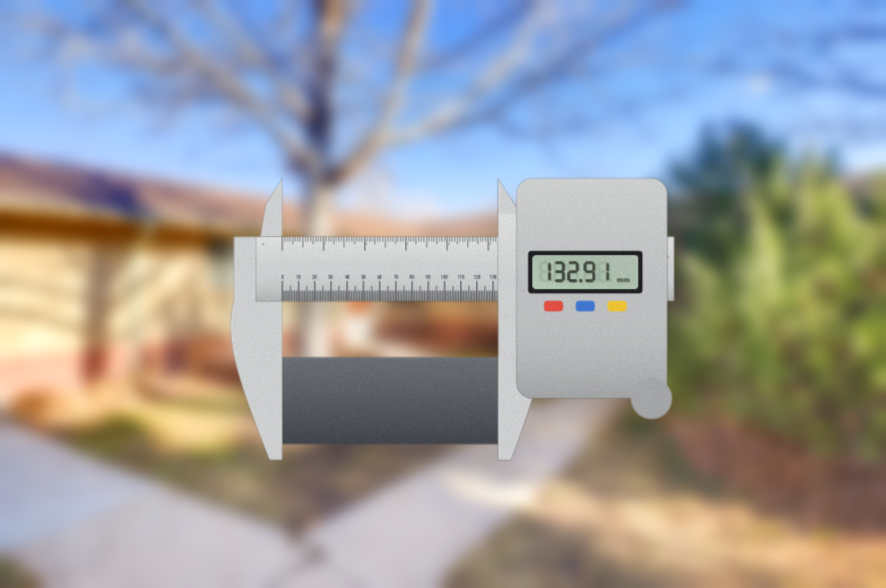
mm 132.91
